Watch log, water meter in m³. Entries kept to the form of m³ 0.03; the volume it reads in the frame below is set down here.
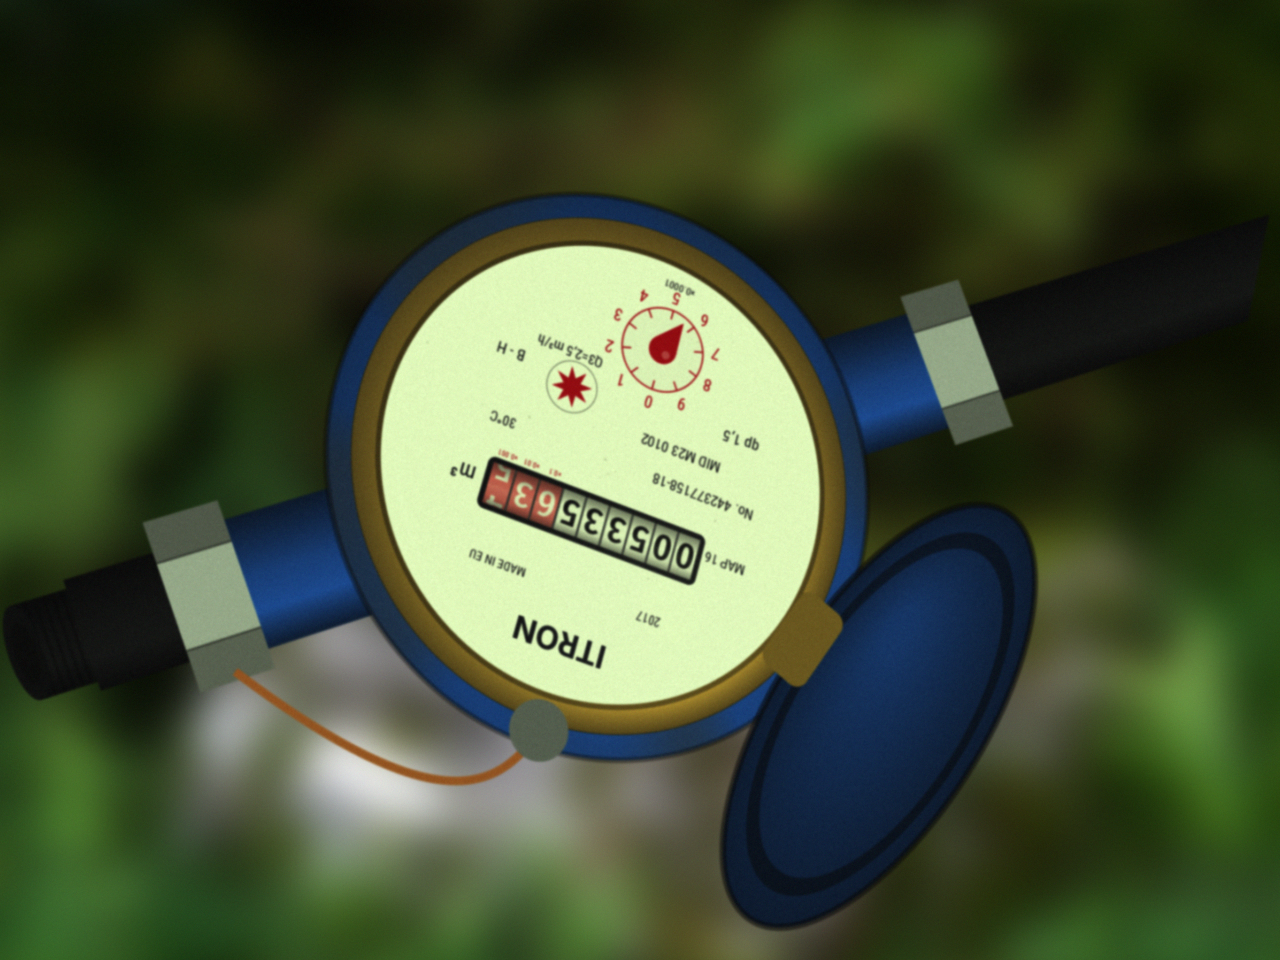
m³ 5335.6345
